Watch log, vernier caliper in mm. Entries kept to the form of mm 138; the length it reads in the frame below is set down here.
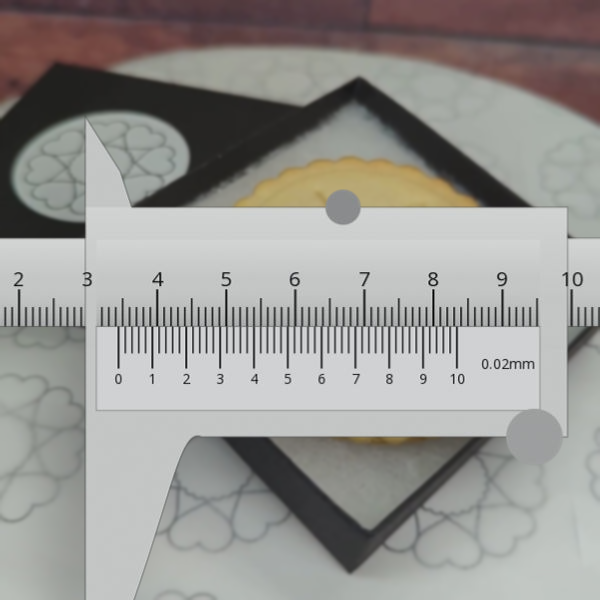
mm 34.4
